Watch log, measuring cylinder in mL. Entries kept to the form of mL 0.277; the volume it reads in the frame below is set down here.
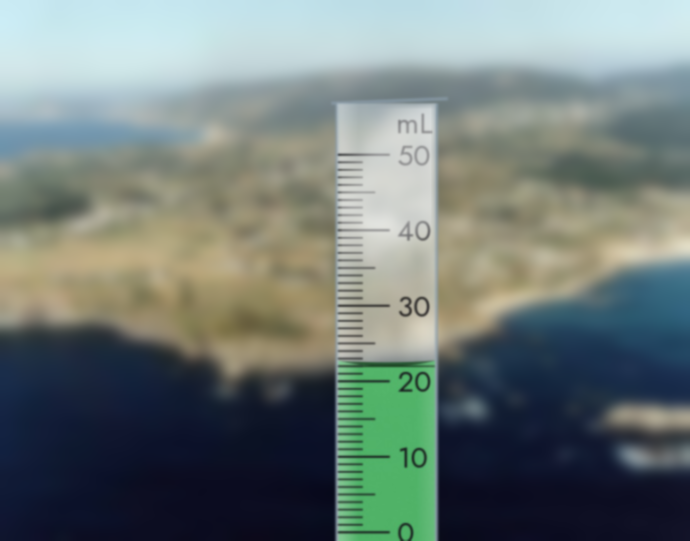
mL 22
